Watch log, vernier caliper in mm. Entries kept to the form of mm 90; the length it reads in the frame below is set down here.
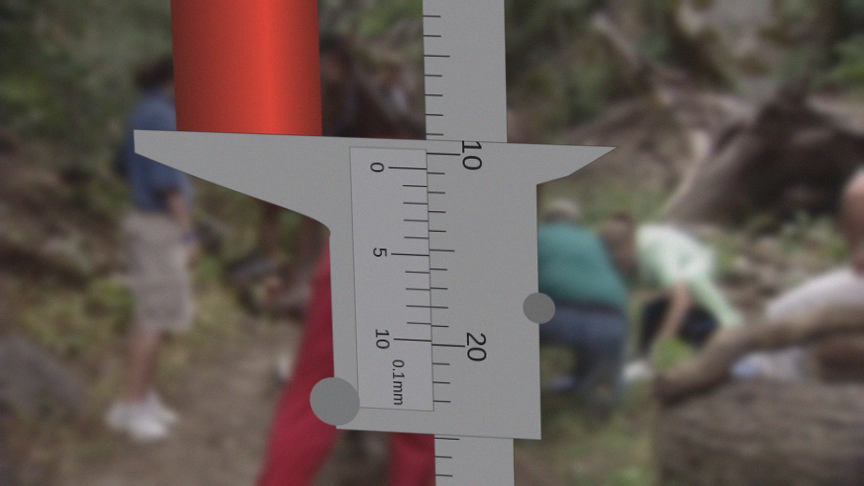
mm 10.8
